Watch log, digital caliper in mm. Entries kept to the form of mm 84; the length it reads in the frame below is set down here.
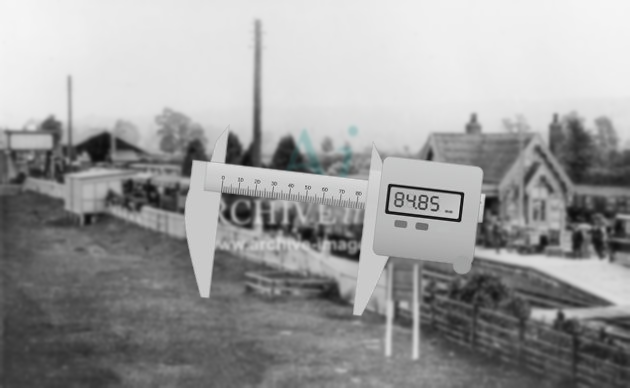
mm 84.85
